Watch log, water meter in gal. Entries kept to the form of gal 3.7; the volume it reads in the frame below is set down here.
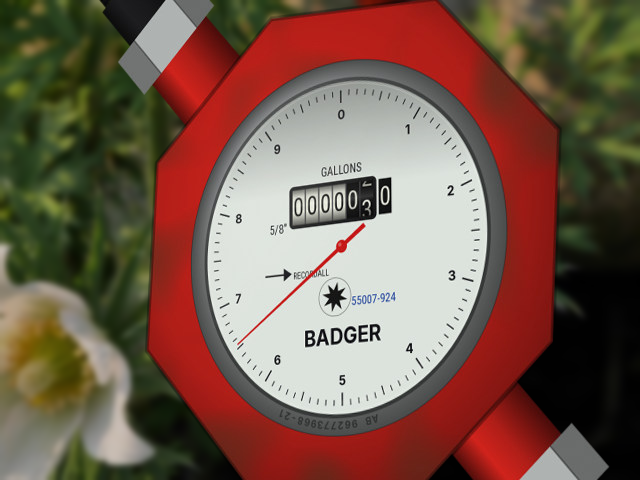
gal 26.5
